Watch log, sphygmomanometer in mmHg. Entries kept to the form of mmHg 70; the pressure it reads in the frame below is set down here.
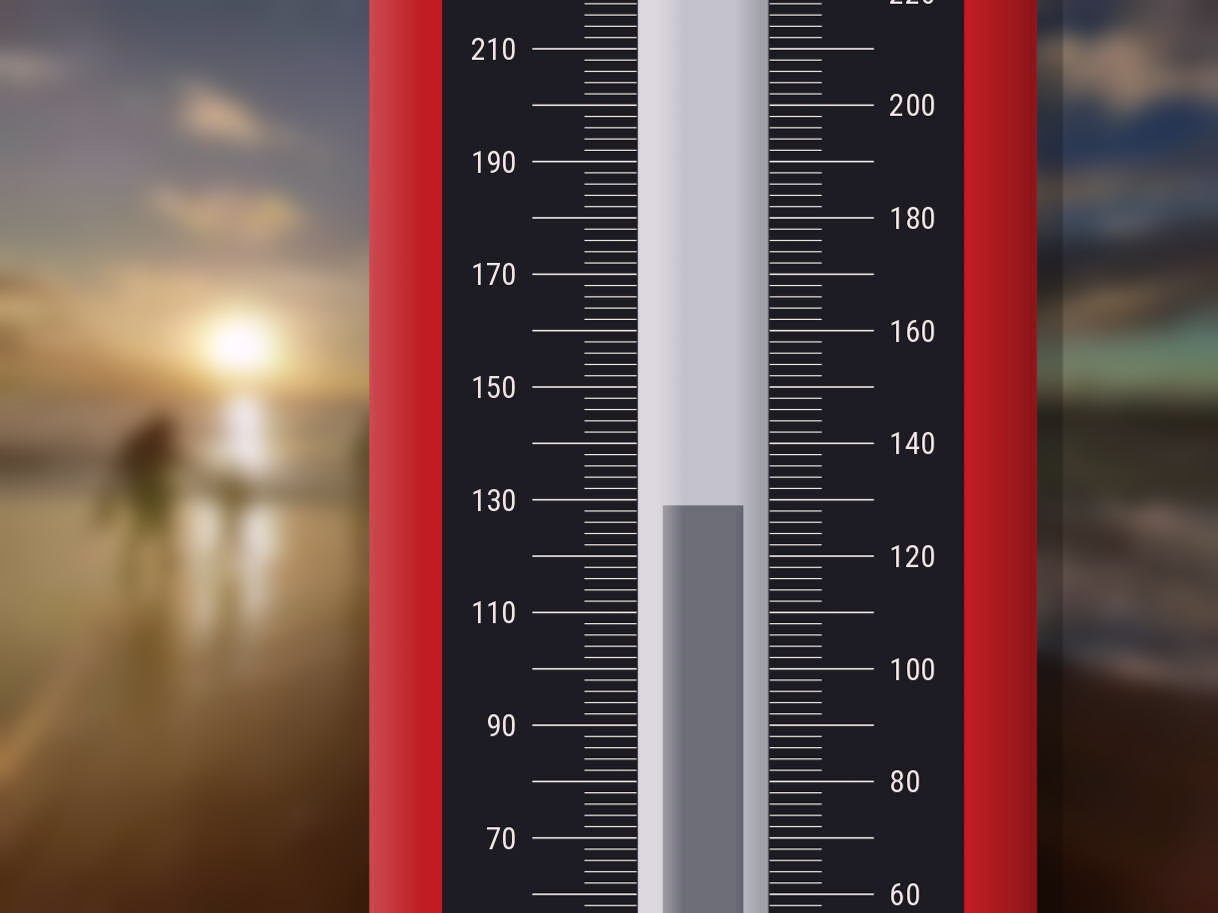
mmHg 129
